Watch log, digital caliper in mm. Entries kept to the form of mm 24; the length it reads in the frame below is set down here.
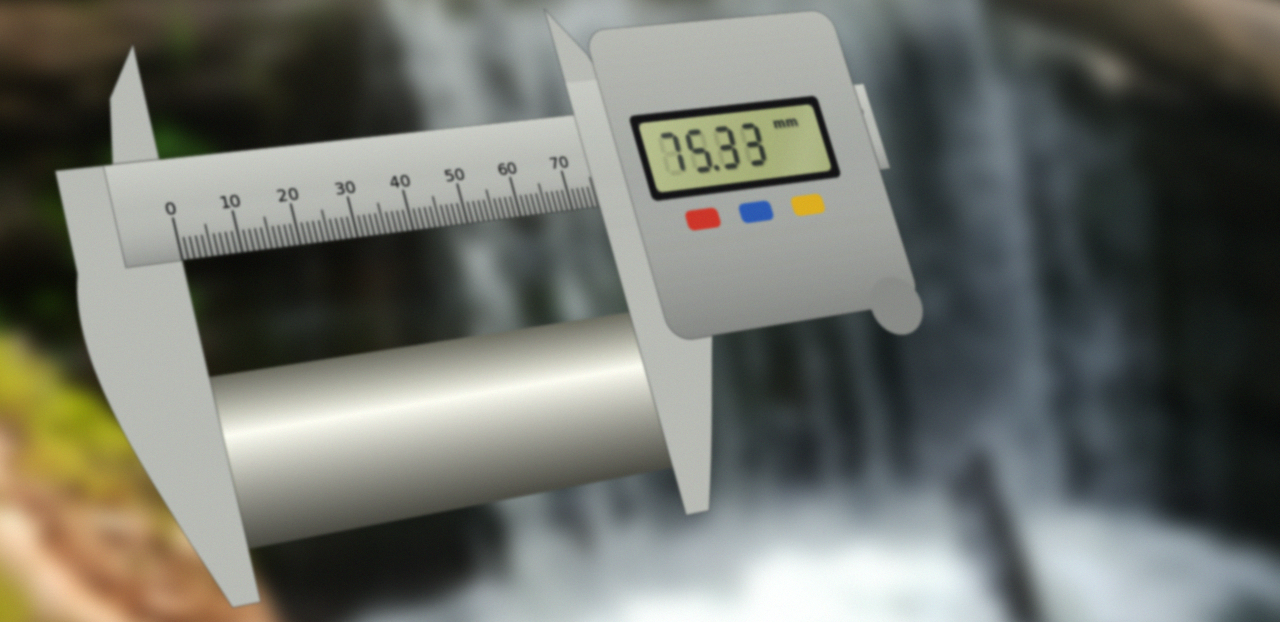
mm 75.33
